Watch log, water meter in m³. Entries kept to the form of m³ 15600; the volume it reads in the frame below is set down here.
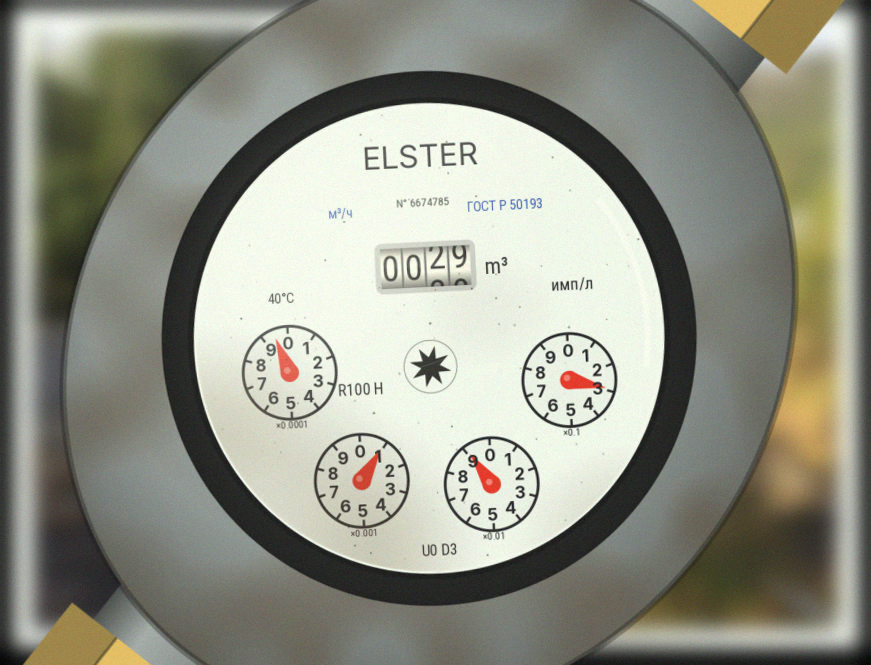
m³ 29.2909
